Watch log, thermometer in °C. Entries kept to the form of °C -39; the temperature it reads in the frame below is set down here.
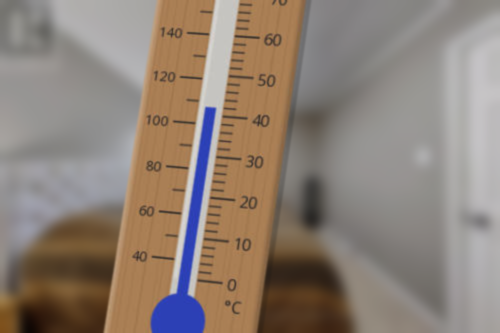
°C 42
